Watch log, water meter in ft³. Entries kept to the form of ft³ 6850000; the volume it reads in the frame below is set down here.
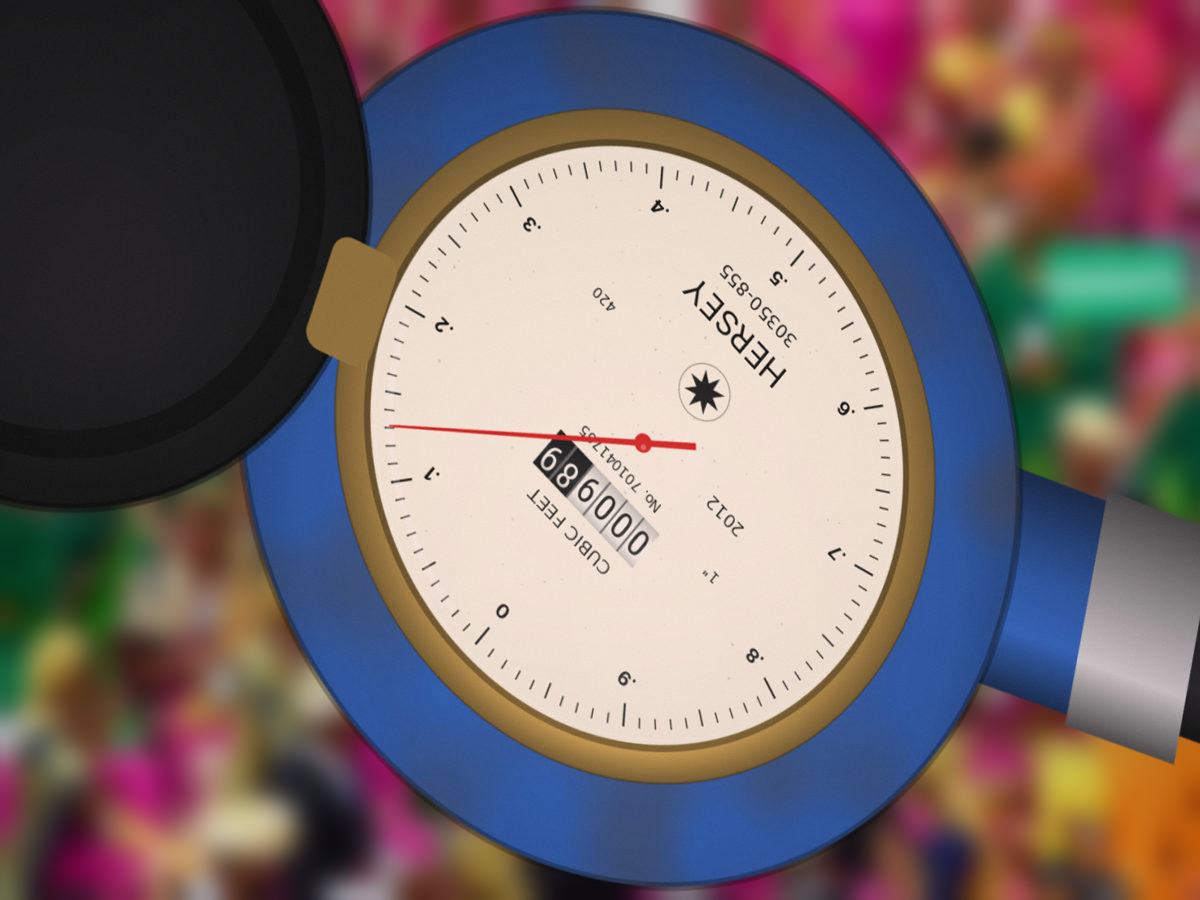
ft³ 989.13
